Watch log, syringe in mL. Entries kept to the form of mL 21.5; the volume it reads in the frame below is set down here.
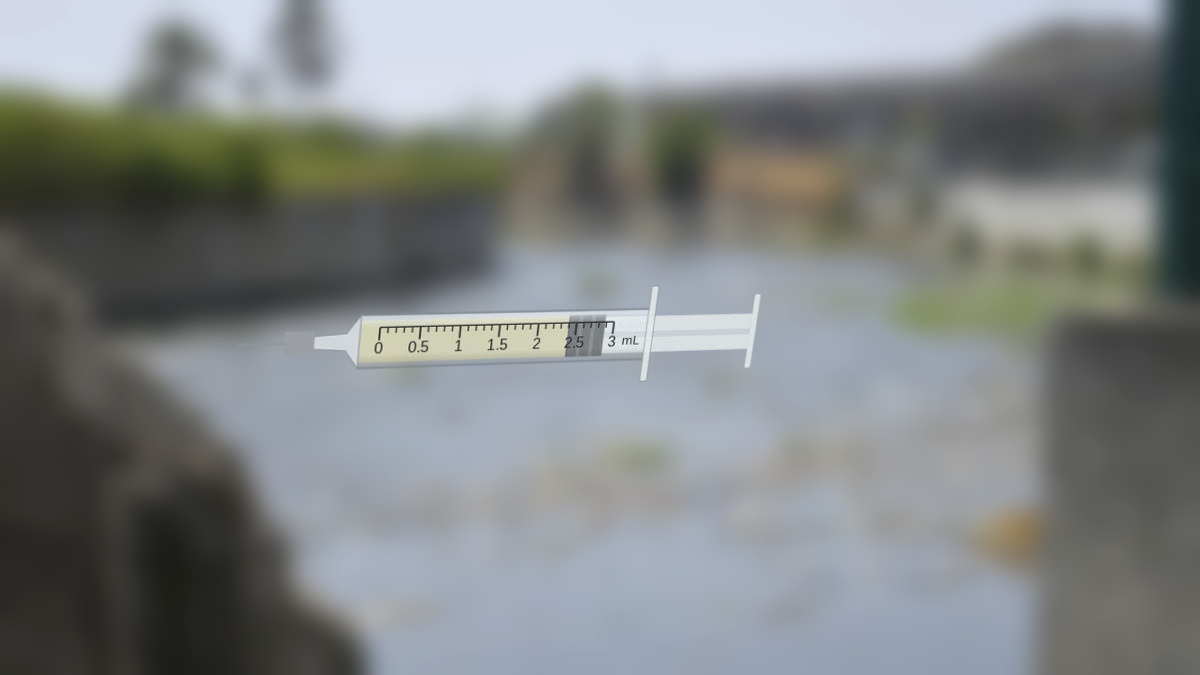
mL 2.4
